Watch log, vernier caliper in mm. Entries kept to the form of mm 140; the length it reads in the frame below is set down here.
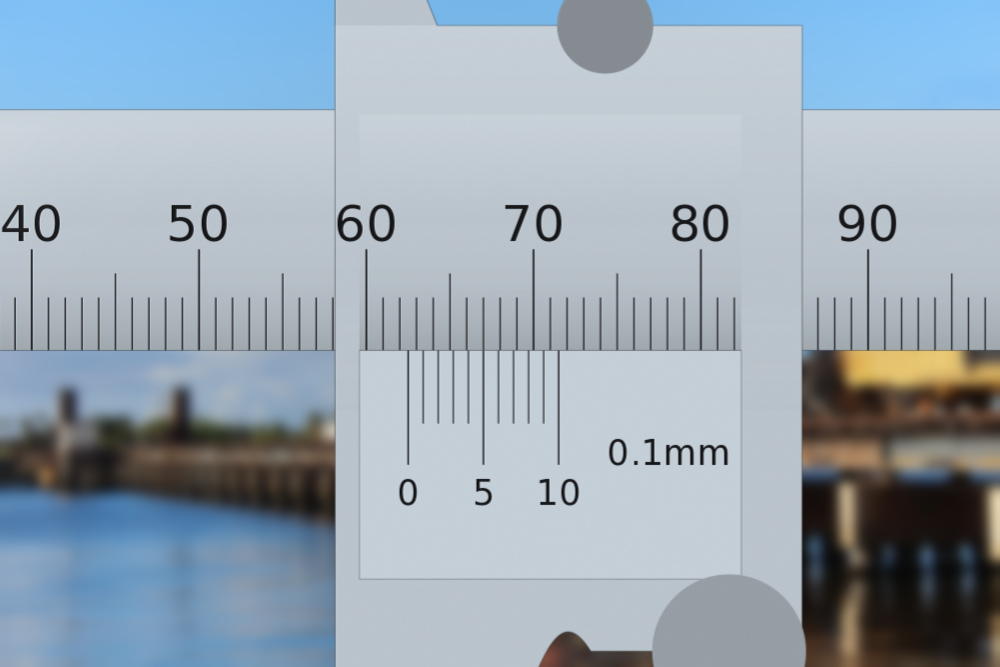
mm 62.5
